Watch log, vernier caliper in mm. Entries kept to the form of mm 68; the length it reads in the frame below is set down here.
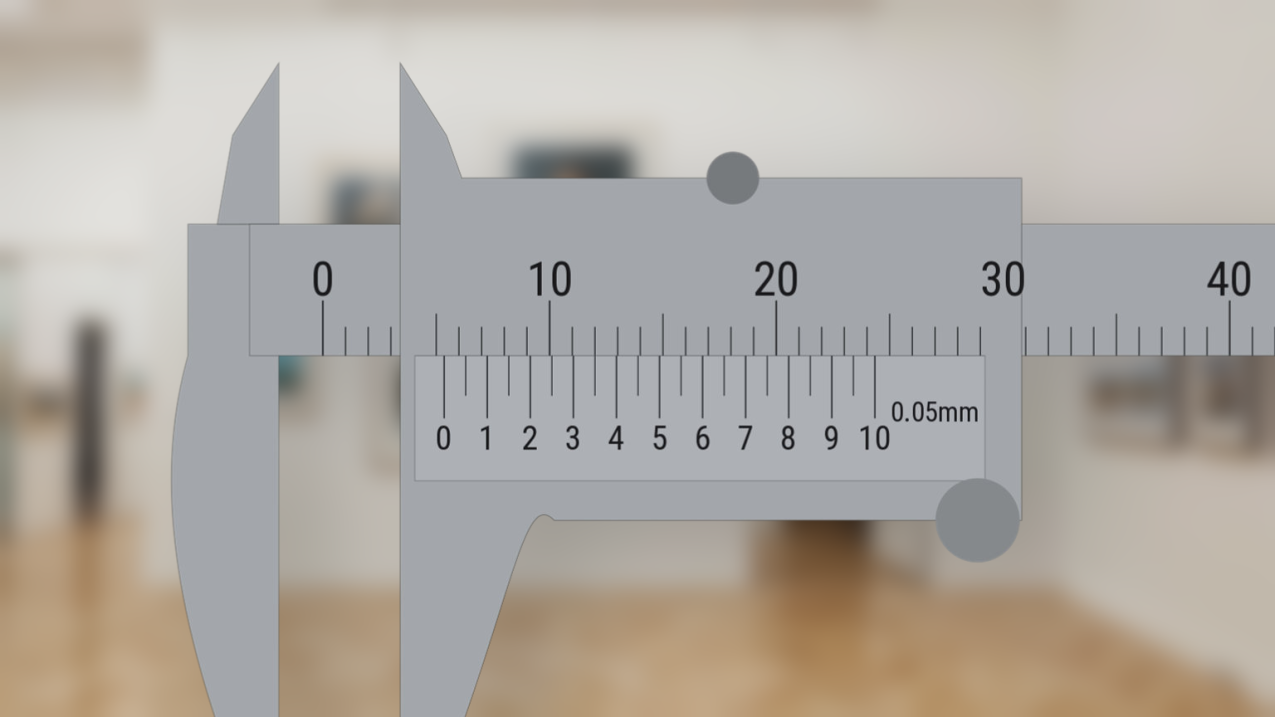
mm 5.35
